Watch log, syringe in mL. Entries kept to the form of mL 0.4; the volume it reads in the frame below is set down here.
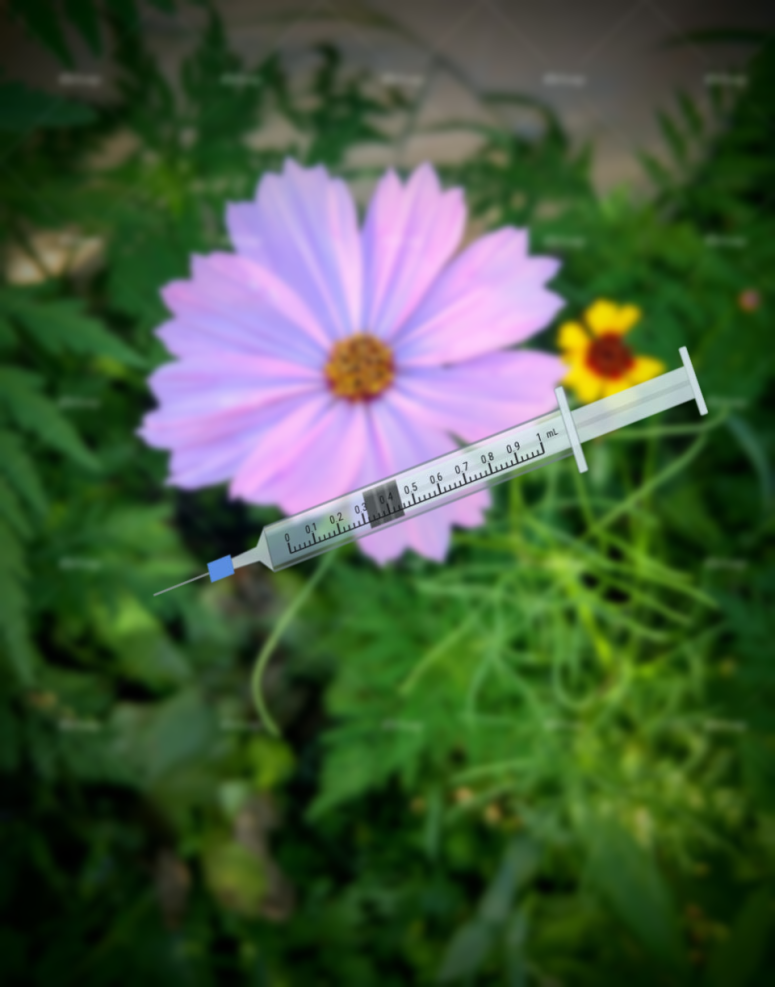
mL 0.32
